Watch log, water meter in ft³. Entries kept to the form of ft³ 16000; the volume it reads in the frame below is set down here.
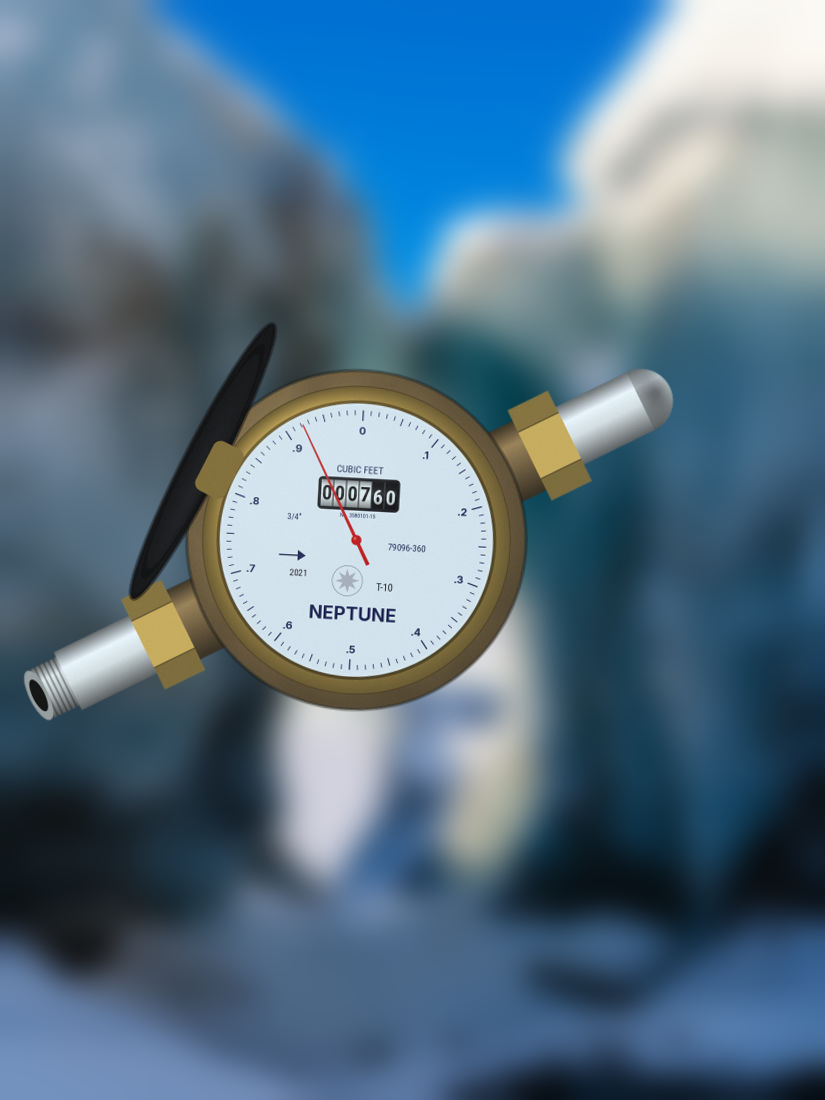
ft³ 759.92
